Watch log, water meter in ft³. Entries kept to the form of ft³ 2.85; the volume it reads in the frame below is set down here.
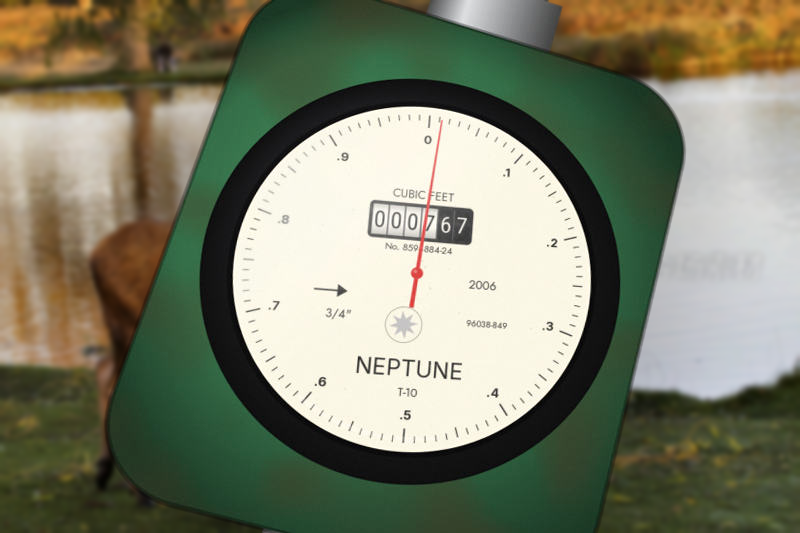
ft³ 767.01
